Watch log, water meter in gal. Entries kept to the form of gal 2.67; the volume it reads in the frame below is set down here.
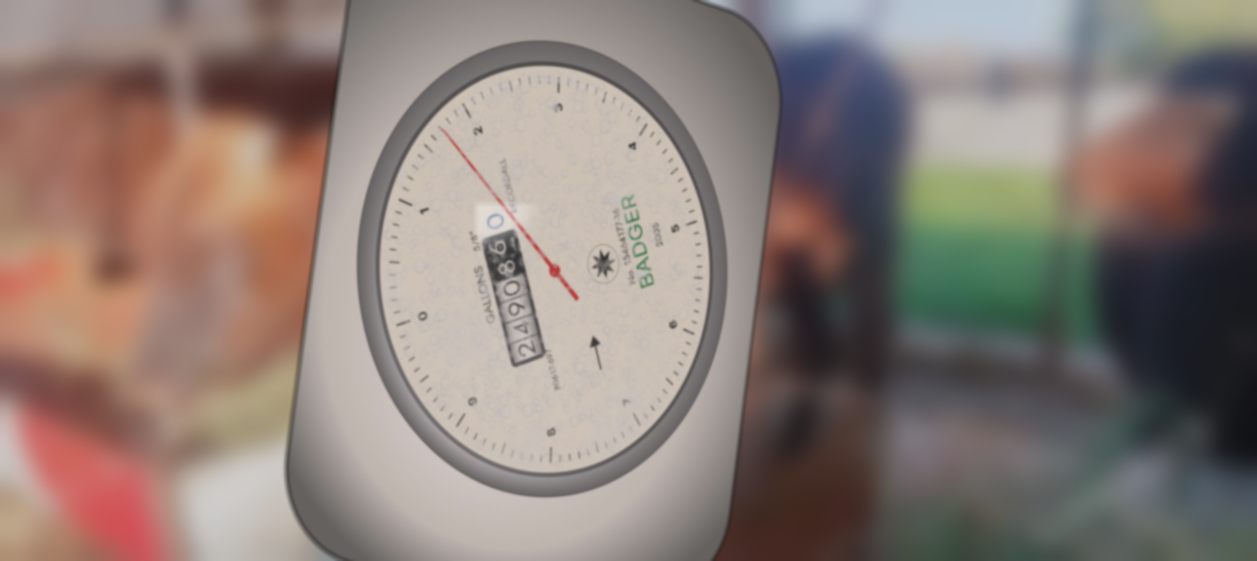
gal 2490861.7
